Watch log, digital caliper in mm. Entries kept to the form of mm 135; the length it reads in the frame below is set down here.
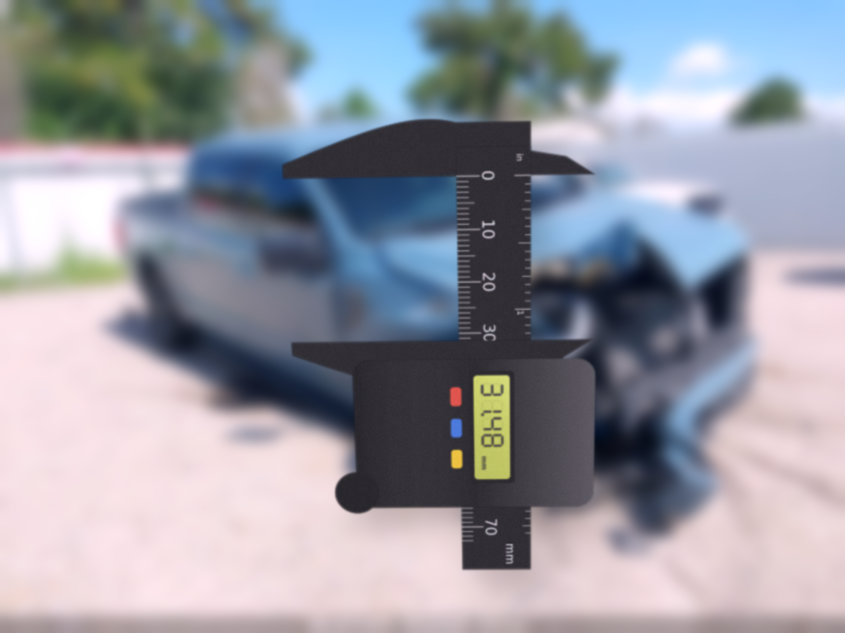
mm 31.48
